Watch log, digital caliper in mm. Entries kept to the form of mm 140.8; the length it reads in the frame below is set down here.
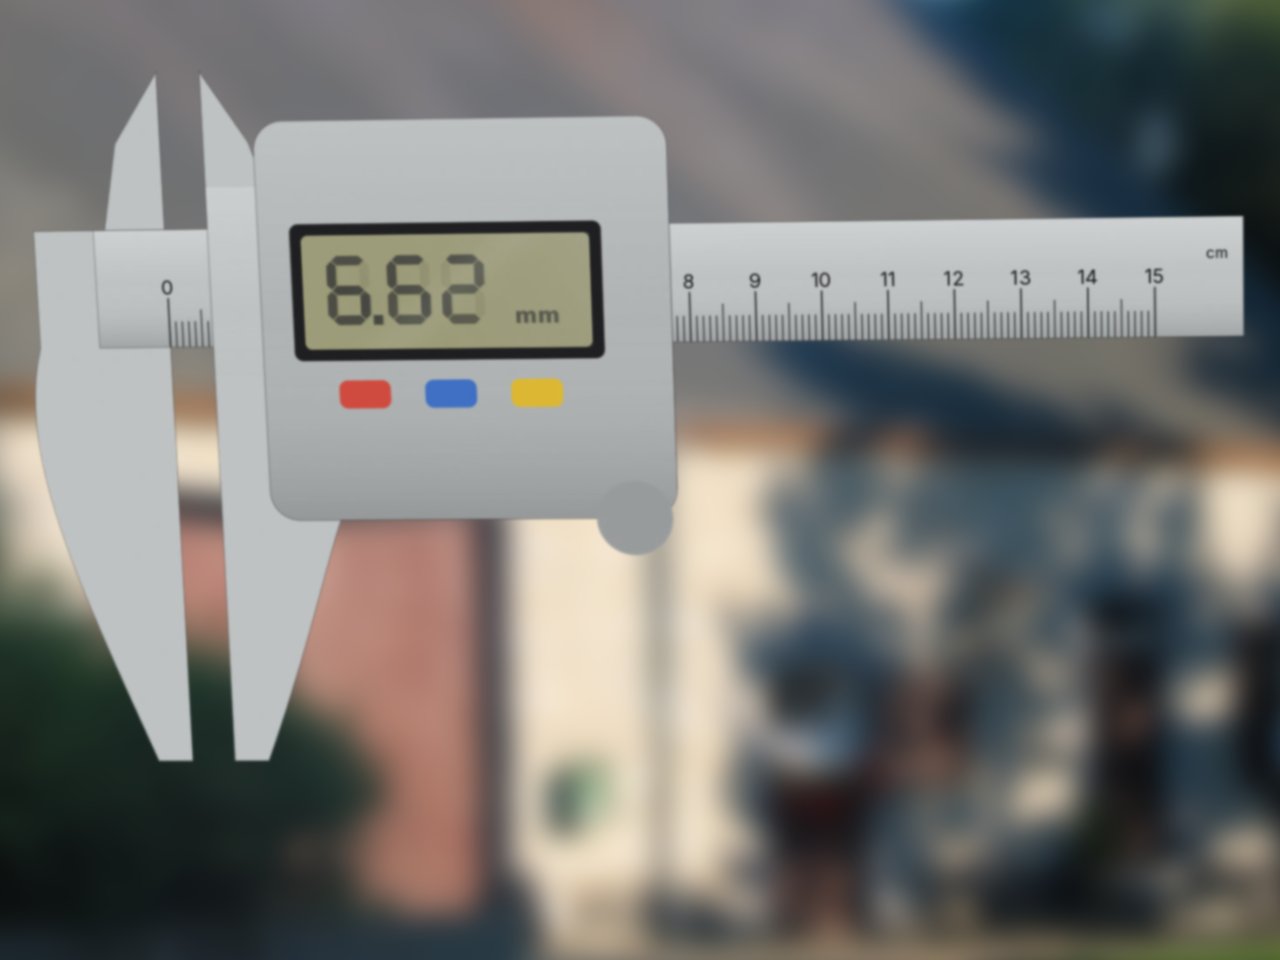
mm 6.62
